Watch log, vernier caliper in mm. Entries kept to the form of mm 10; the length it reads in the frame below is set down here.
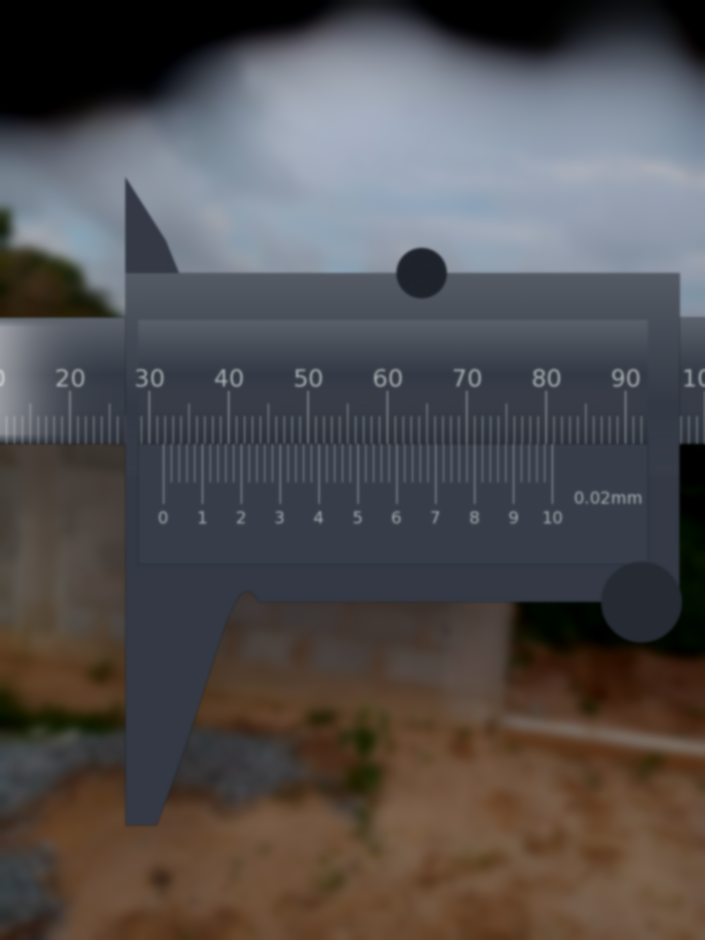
mm 31.8
